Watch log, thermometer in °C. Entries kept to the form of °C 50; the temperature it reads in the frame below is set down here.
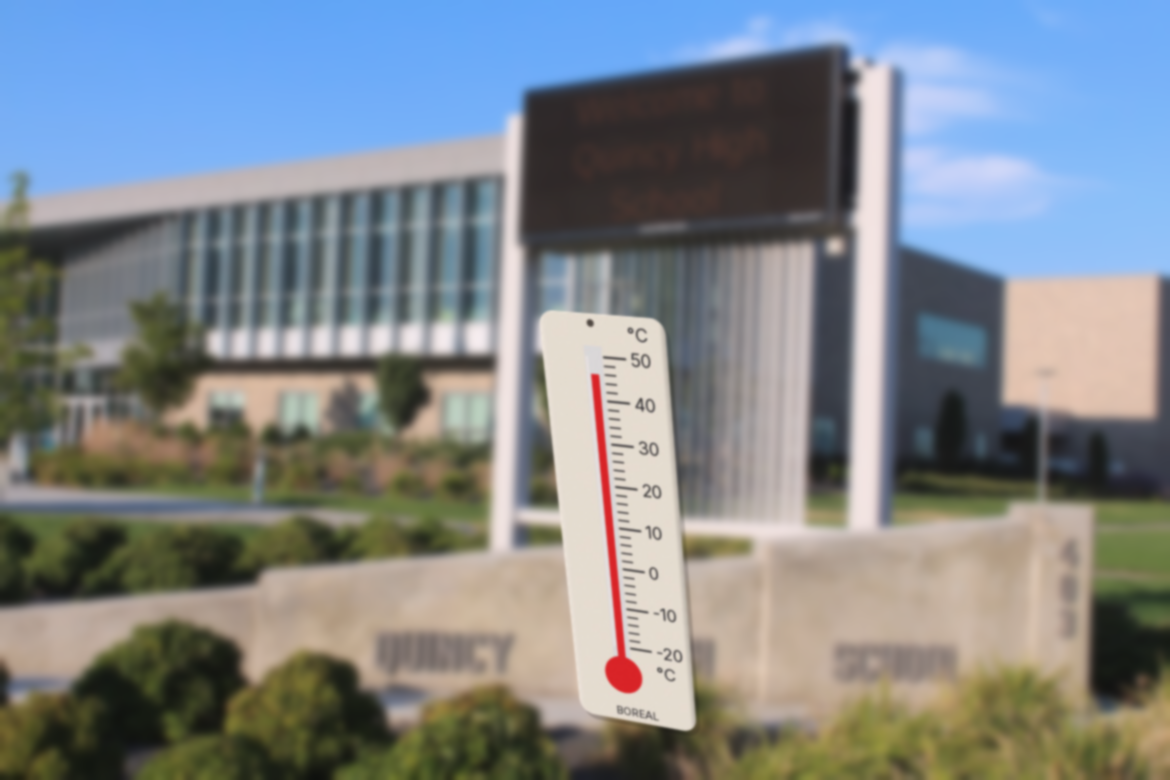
°C 46
